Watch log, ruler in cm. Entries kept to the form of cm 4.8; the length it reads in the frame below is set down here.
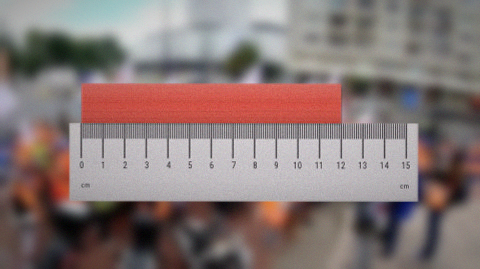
cm 12
